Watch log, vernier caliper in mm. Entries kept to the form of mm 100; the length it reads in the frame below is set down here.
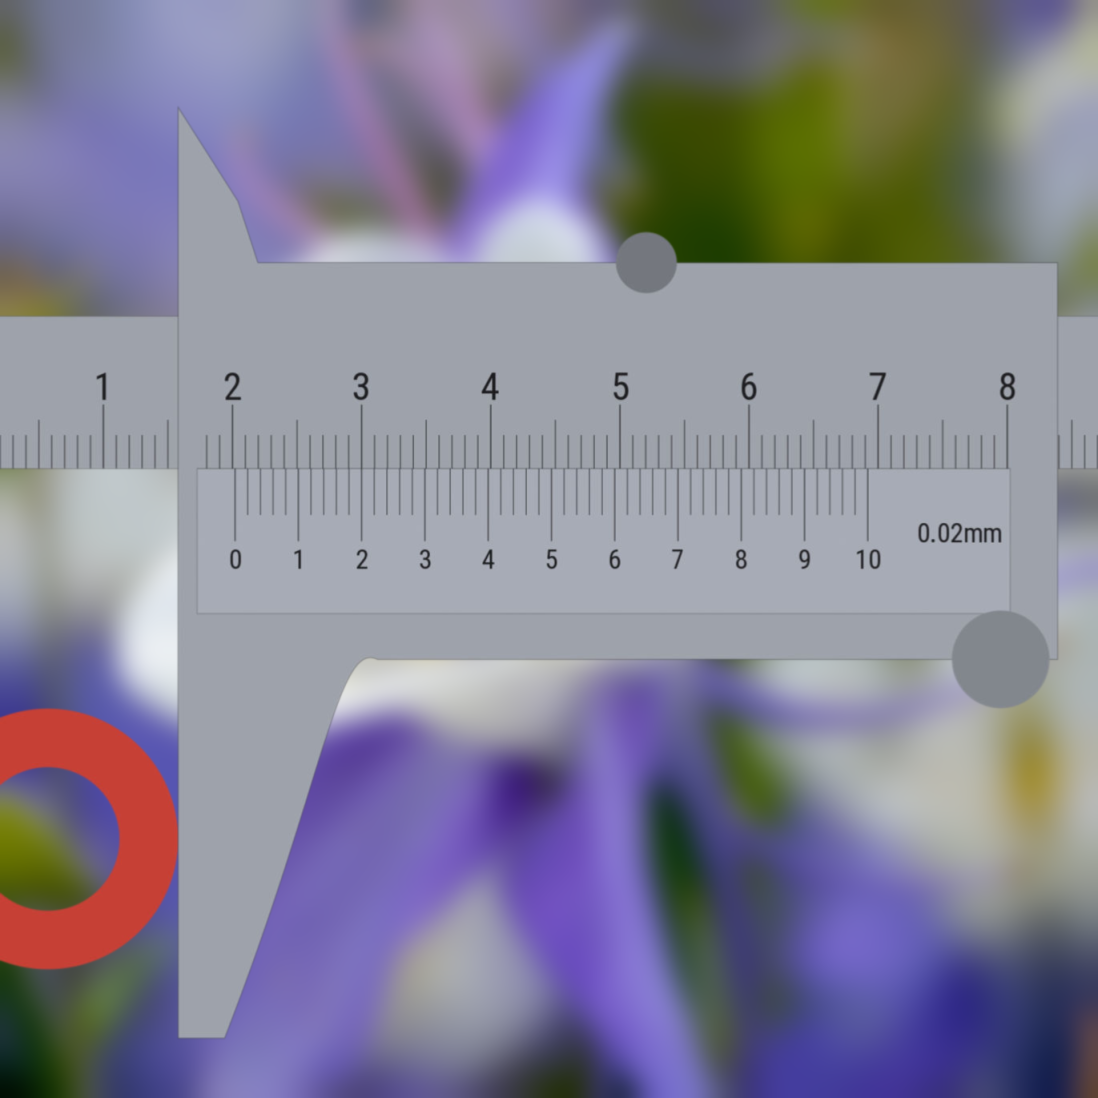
mm 20.2
